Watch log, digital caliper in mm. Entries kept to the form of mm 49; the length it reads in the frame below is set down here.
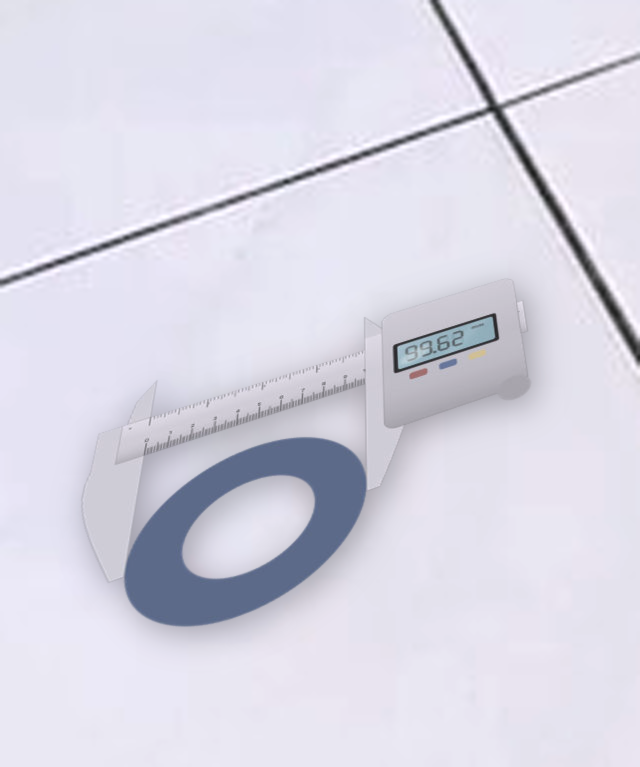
mm 99.62
